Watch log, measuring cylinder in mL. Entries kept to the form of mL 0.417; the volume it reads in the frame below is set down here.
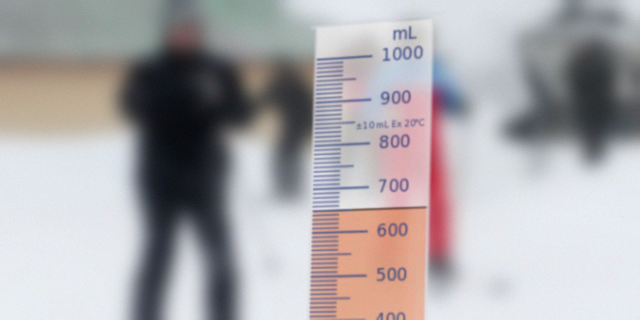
mL 650
